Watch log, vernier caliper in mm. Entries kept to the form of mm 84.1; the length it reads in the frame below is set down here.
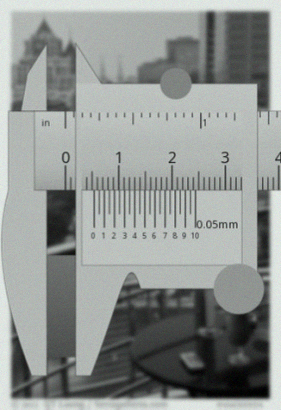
mm 5.4
